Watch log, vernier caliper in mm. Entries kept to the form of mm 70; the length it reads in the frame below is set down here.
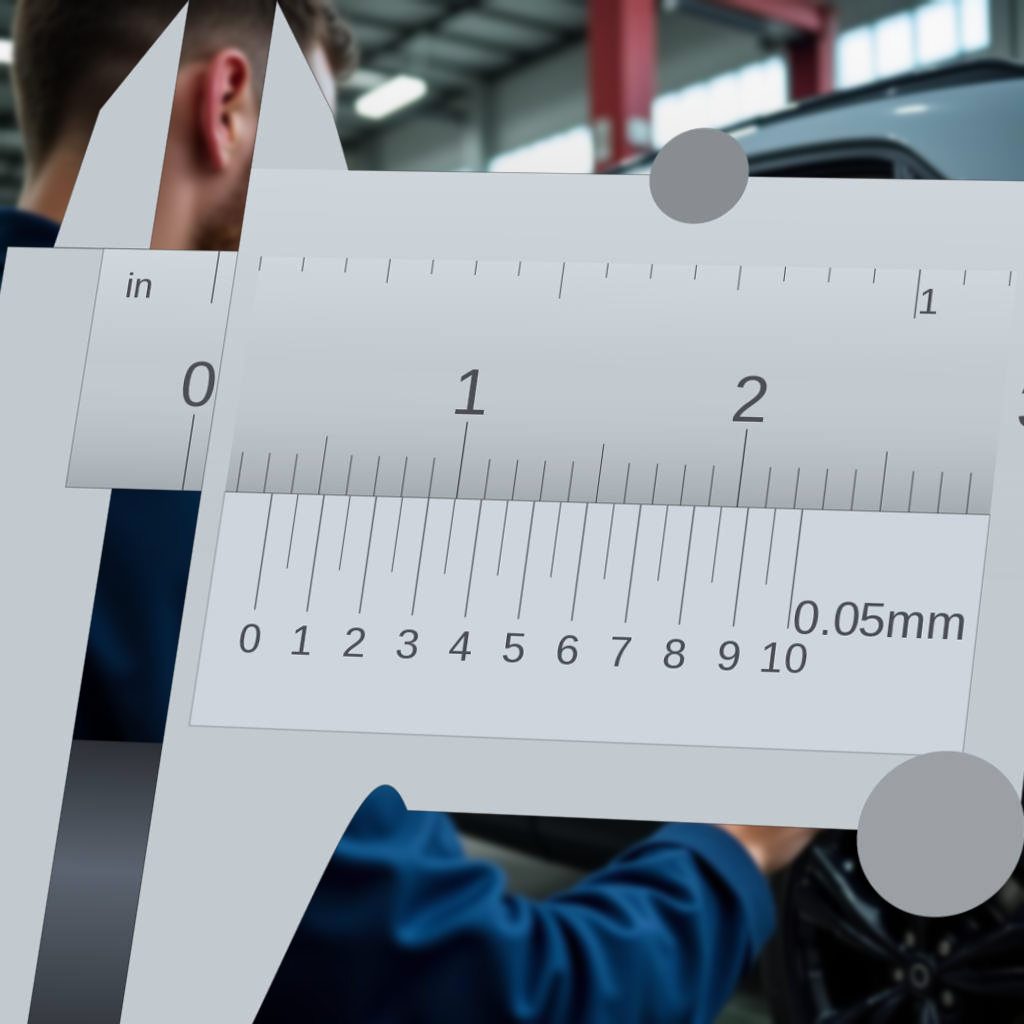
mm 3.30
